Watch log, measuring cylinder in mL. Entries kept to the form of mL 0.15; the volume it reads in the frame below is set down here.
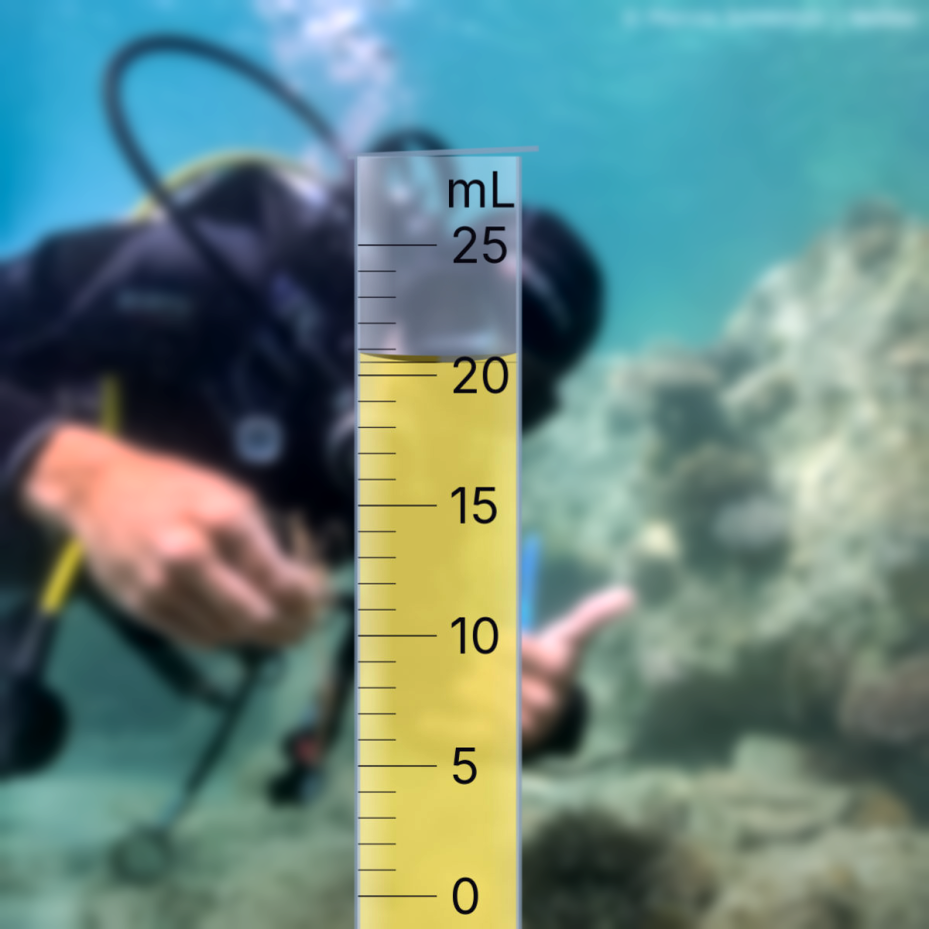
mL 20.5
